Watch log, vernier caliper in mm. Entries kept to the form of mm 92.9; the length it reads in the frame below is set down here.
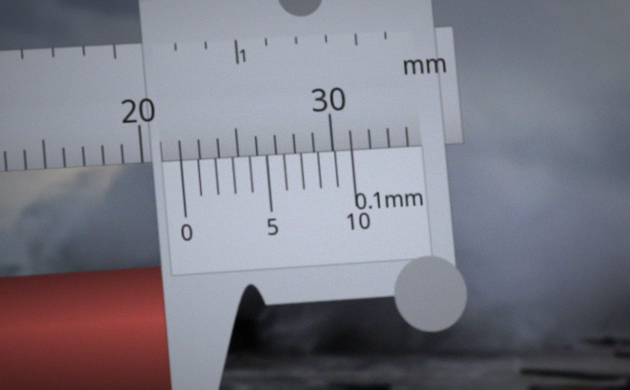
mm 22.0
